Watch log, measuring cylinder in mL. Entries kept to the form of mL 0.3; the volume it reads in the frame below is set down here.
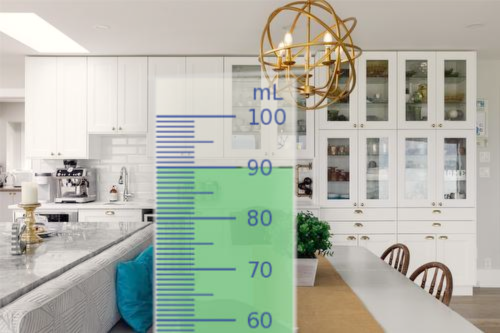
mL 90
